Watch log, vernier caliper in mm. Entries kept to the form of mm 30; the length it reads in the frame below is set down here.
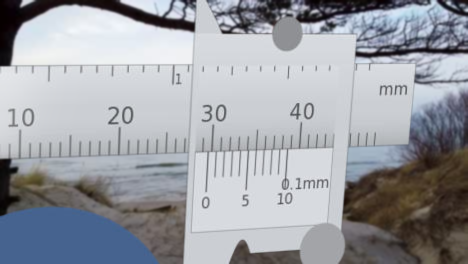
mm 29.6
